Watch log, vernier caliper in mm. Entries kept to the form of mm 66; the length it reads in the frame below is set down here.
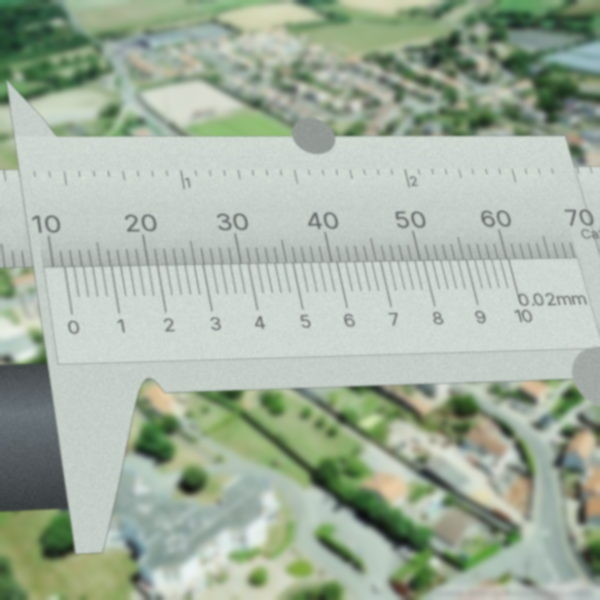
mm 11.2
